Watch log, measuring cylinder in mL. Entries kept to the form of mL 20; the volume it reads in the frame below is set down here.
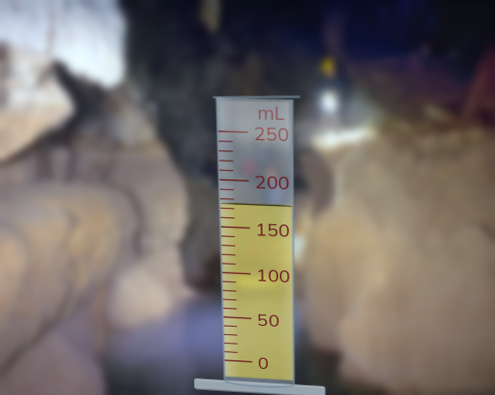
mL 175
